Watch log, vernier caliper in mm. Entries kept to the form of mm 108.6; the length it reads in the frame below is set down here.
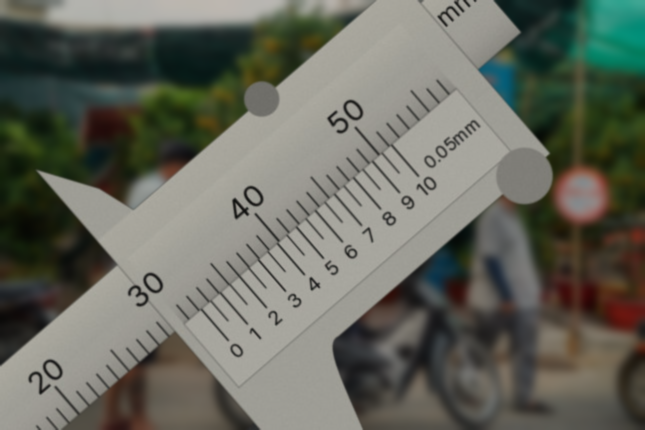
mm 32.2
